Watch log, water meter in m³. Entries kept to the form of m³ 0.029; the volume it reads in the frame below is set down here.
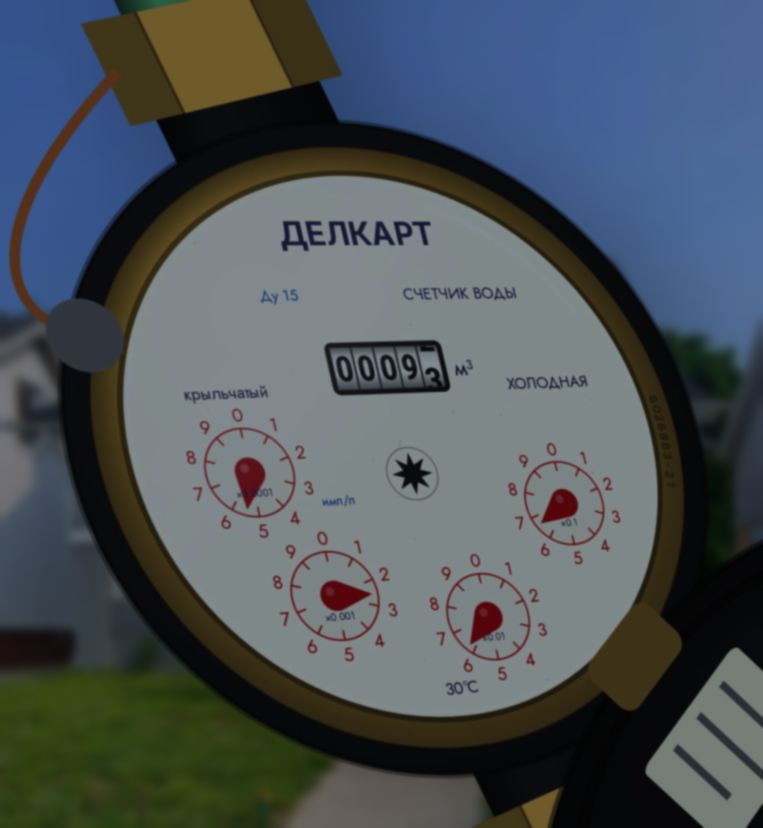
m³ 92.6625
